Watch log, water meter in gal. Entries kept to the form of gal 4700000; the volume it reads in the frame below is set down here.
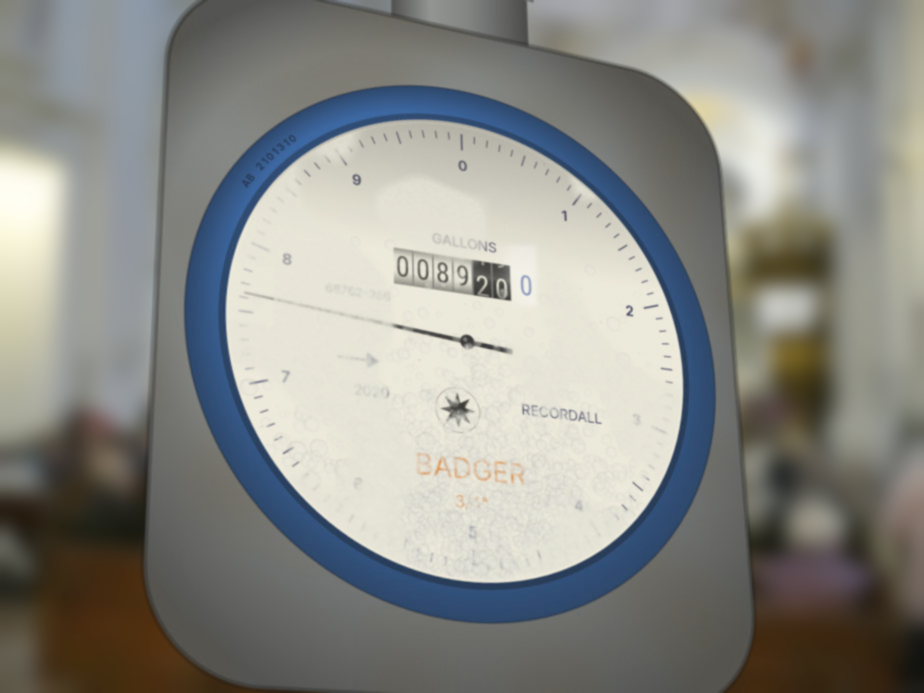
gal 89197.6
